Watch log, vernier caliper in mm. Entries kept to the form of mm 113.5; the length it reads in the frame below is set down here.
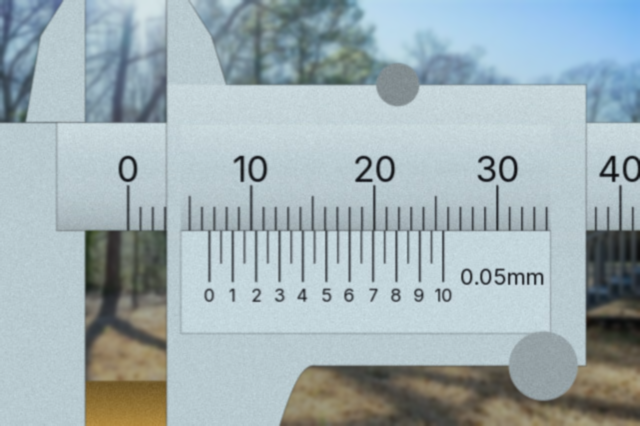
mm 6.6
